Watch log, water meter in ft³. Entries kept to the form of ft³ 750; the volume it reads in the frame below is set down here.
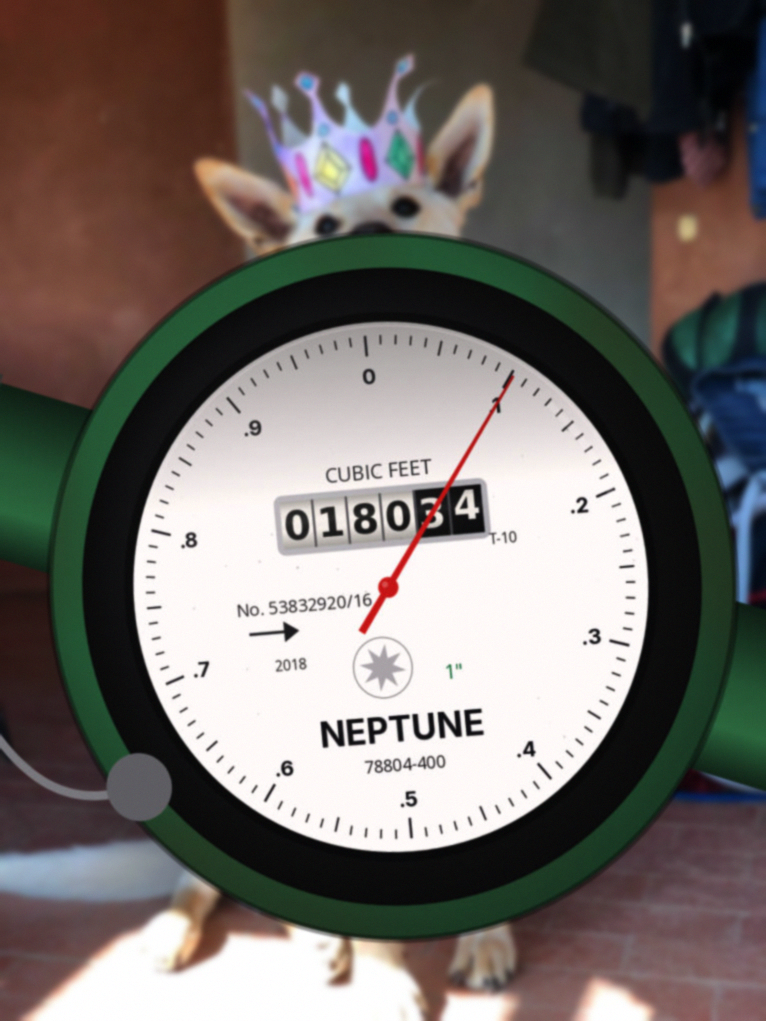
ft³ 18034.10
